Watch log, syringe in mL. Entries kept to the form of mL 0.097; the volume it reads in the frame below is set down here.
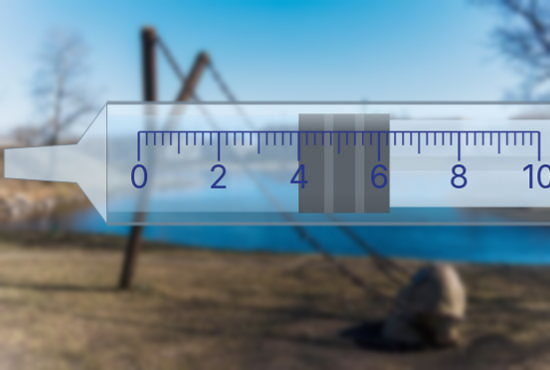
mL 4
